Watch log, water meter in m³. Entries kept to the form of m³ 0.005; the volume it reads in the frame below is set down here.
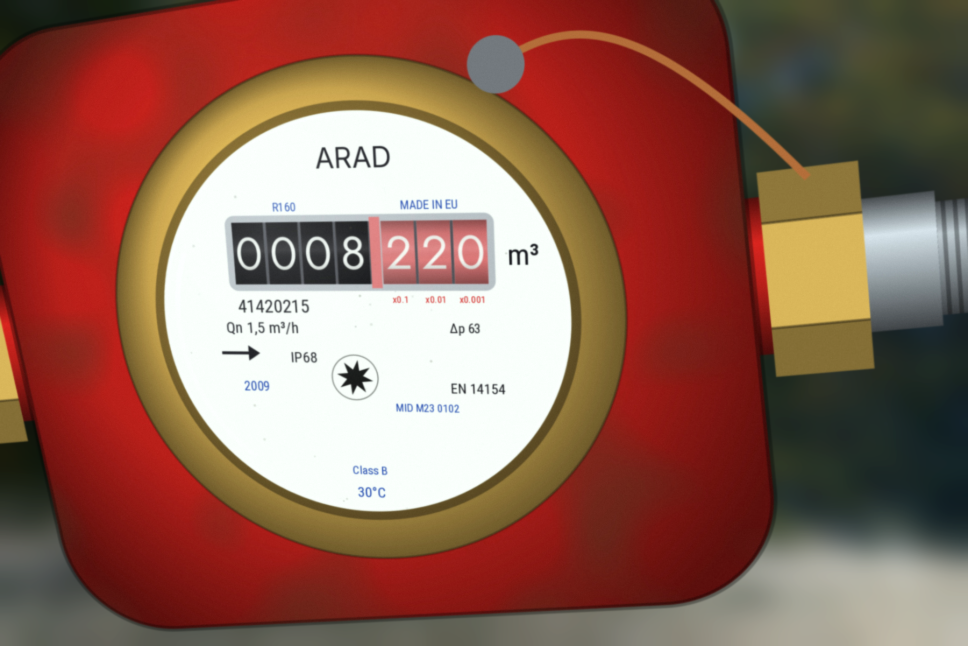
m³ 8.220
